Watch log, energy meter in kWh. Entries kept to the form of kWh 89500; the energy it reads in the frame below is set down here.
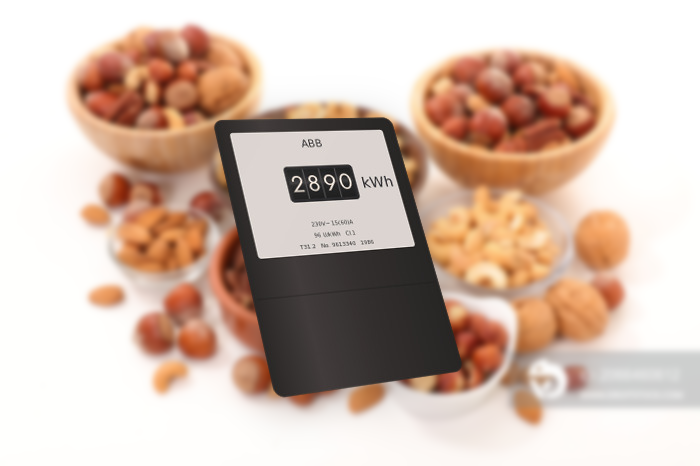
kWh 2890
